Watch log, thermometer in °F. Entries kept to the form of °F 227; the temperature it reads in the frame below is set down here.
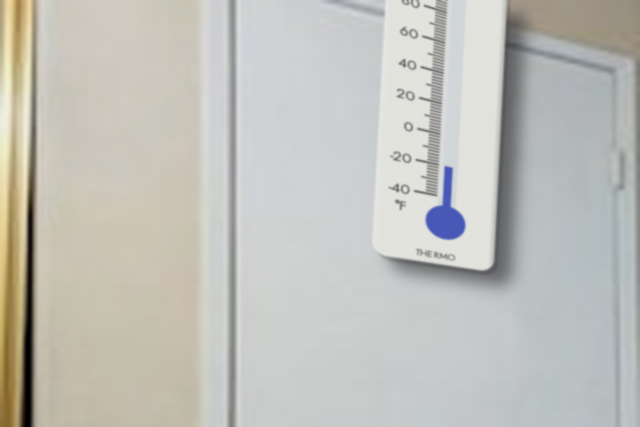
°F -20
